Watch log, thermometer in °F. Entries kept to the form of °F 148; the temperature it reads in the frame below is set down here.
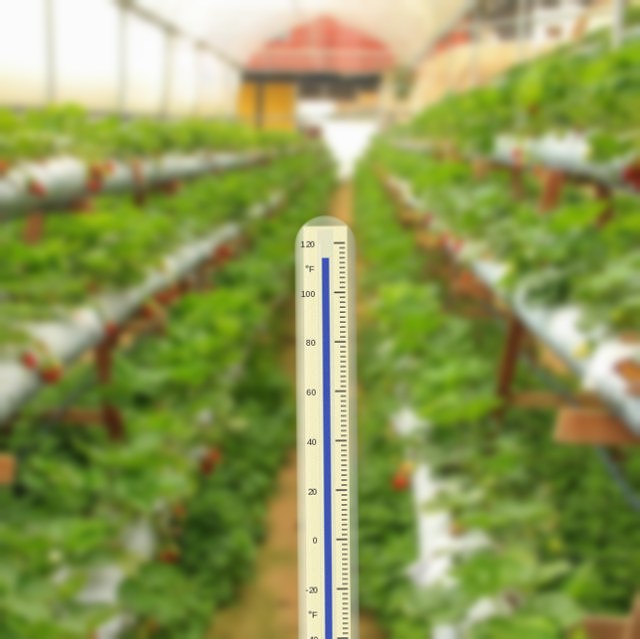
°F 114
